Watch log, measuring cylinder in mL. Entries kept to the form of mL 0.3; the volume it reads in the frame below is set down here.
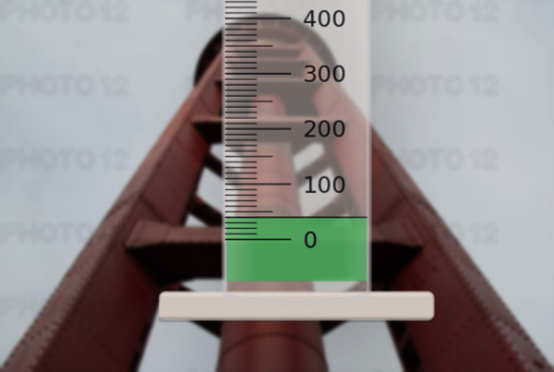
mL 40
